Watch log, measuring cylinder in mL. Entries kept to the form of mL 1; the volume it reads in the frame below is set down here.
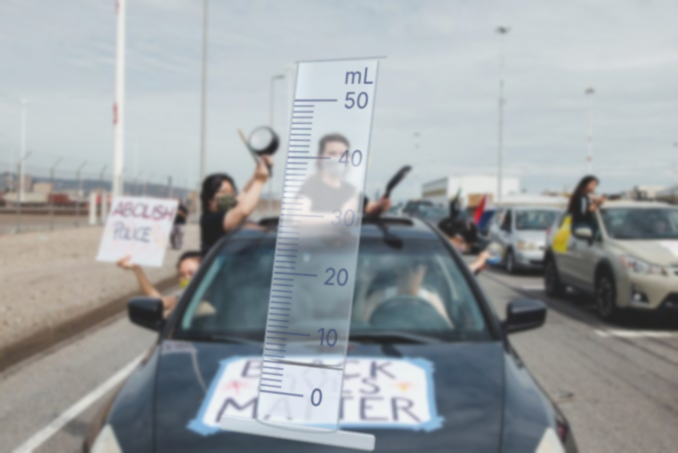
mL 5
